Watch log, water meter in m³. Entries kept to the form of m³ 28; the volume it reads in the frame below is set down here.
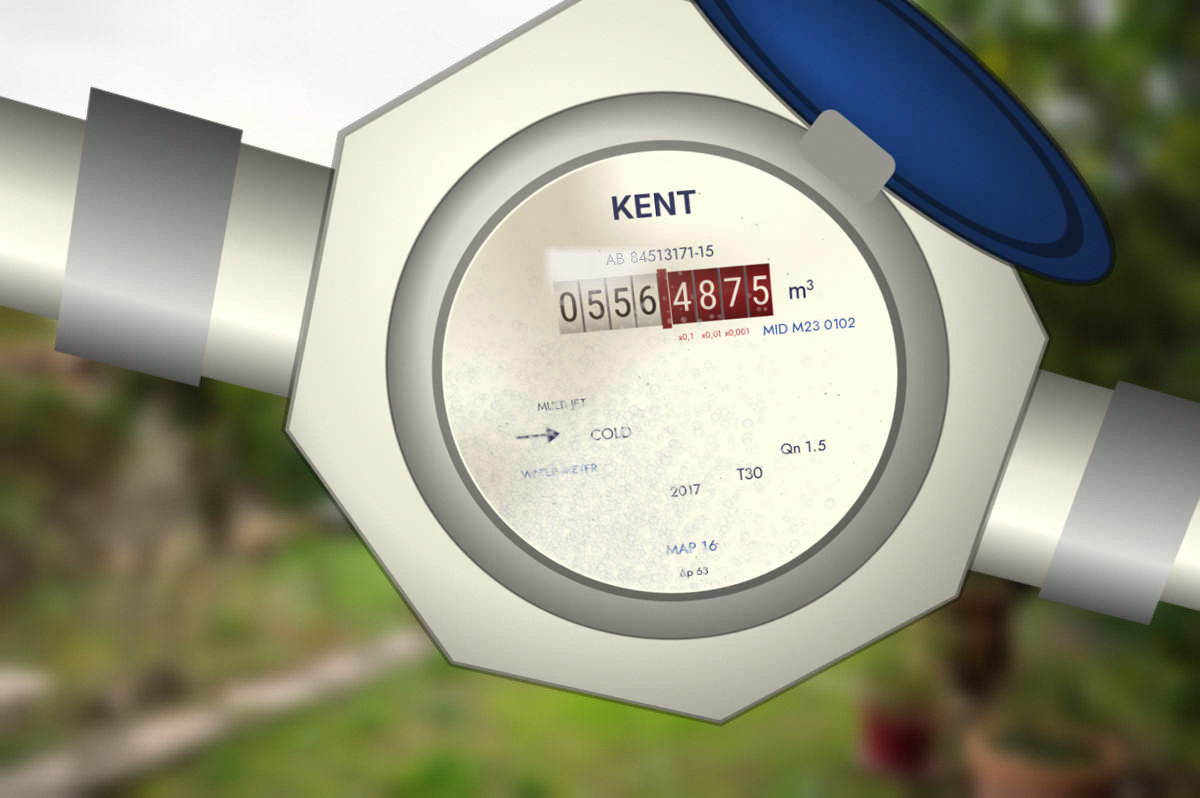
m³ 556.4875
